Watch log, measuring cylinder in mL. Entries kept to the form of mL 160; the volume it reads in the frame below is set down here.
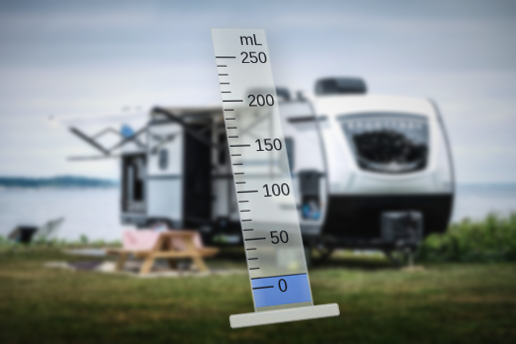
mL 10
